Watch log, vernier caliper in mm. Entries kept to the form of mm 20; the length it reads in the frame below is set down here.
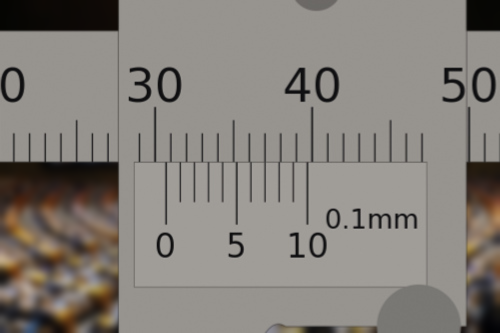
mm 30.7
